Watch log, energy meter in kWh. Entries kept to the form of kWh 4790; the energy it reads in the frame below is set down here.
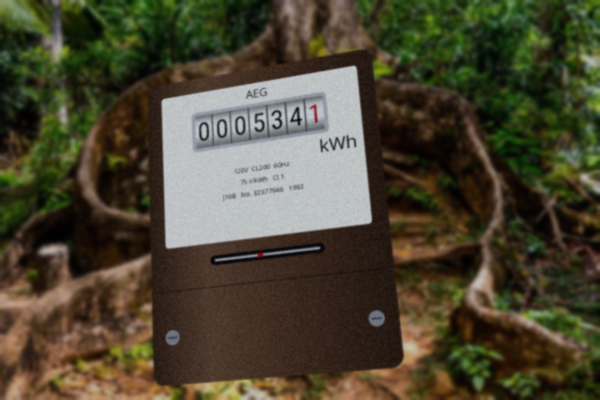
kWh 534.1
